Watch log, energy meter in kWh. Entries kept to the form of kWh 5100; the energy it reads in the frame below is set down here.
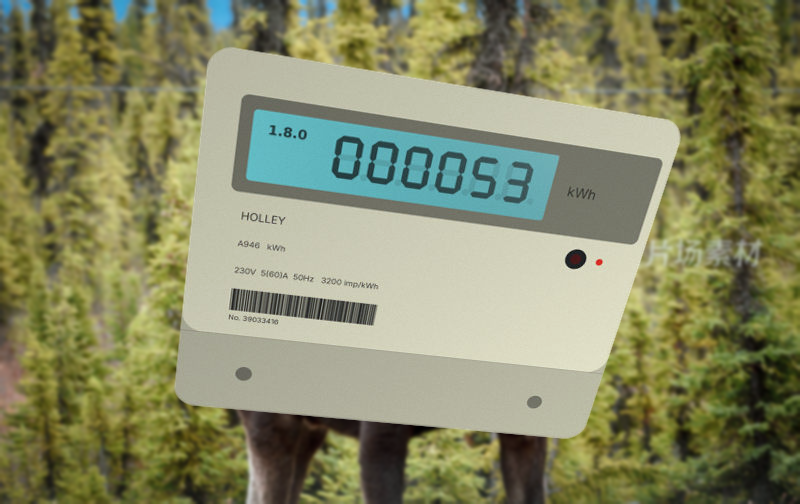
kWh 53
